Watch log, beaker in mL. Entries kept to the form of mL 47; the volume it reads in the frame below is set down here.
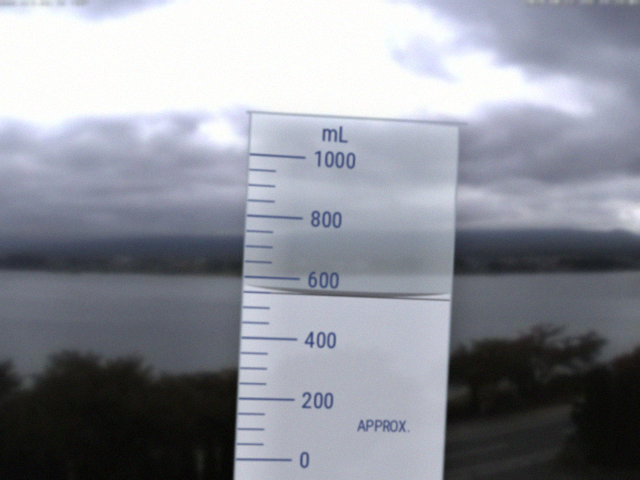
mL 550
